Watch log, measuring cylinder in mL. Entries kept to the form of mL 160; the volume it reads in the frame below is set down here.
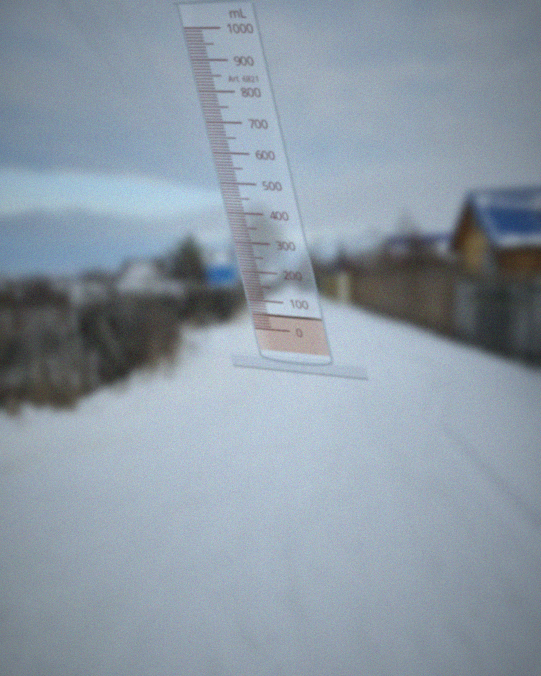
mL 50
